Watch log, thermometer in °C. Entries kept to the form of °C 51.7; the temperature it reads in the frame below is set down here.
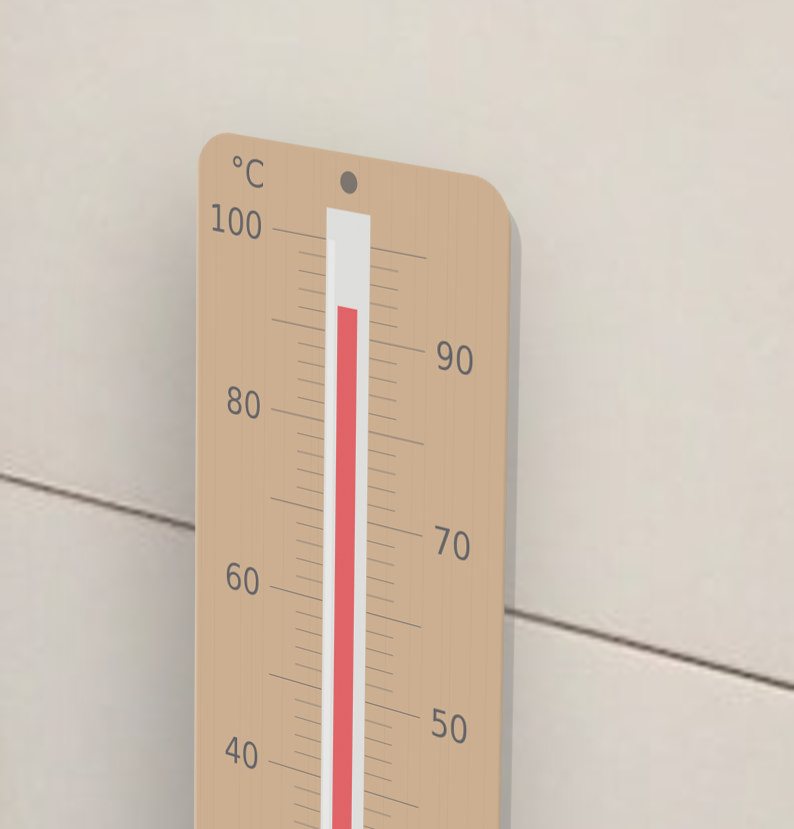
°C 93
